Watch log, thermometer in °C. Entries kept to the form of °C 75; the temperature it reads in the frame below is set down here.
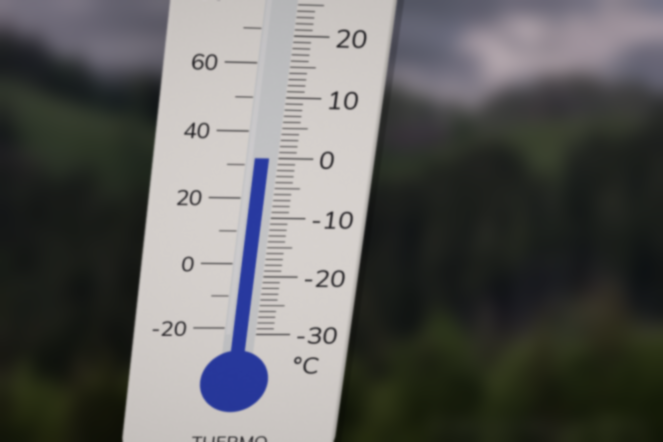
°C 0
